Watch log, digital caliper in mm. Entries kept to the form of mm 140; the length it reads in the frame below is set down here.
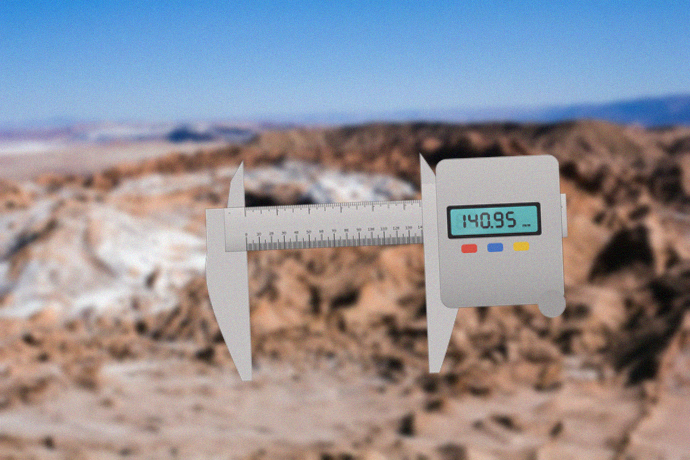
mm 140.95
